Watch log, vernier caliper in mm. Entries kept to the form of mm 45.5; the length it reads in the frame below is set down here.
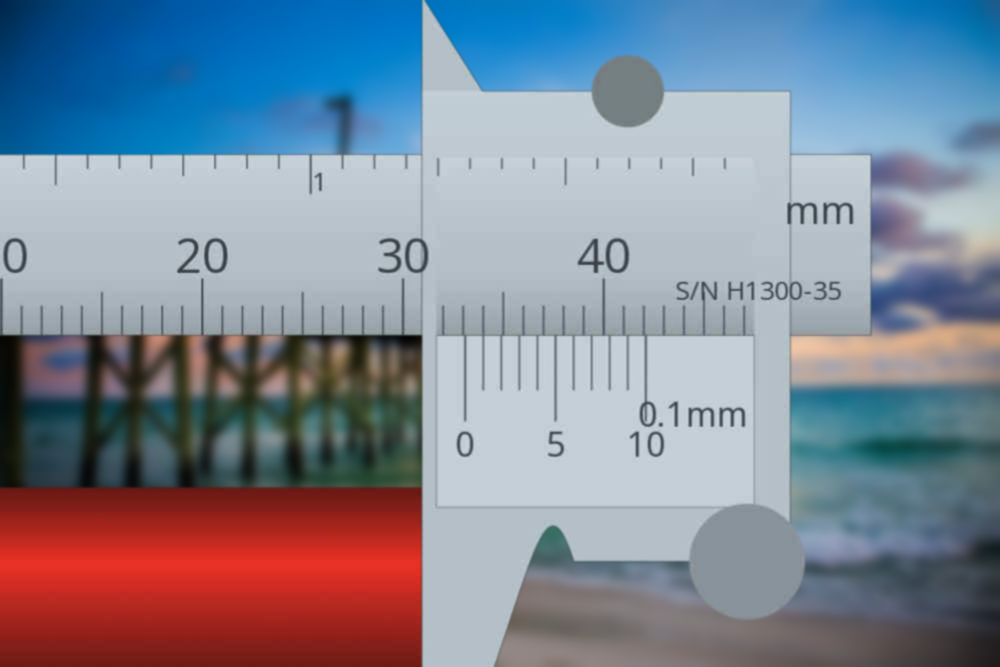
mm 33.1
